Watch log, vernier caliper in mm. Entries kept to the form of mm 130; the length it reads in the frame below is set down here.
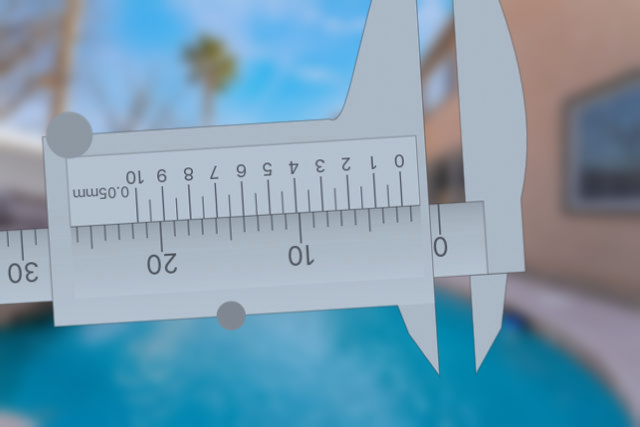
mm 2.6
